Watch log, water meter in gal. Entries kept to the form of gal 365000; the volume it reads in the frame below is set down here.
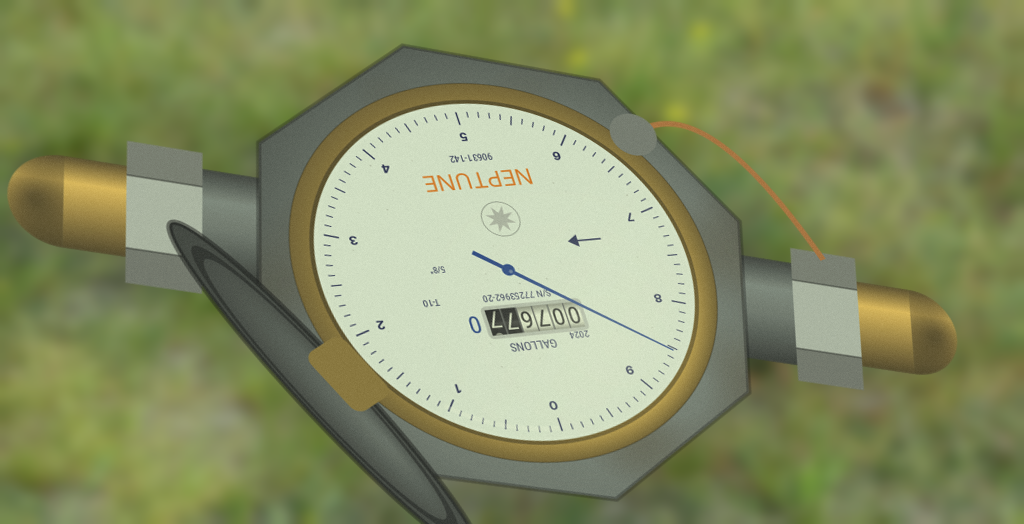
gal 76768.5
